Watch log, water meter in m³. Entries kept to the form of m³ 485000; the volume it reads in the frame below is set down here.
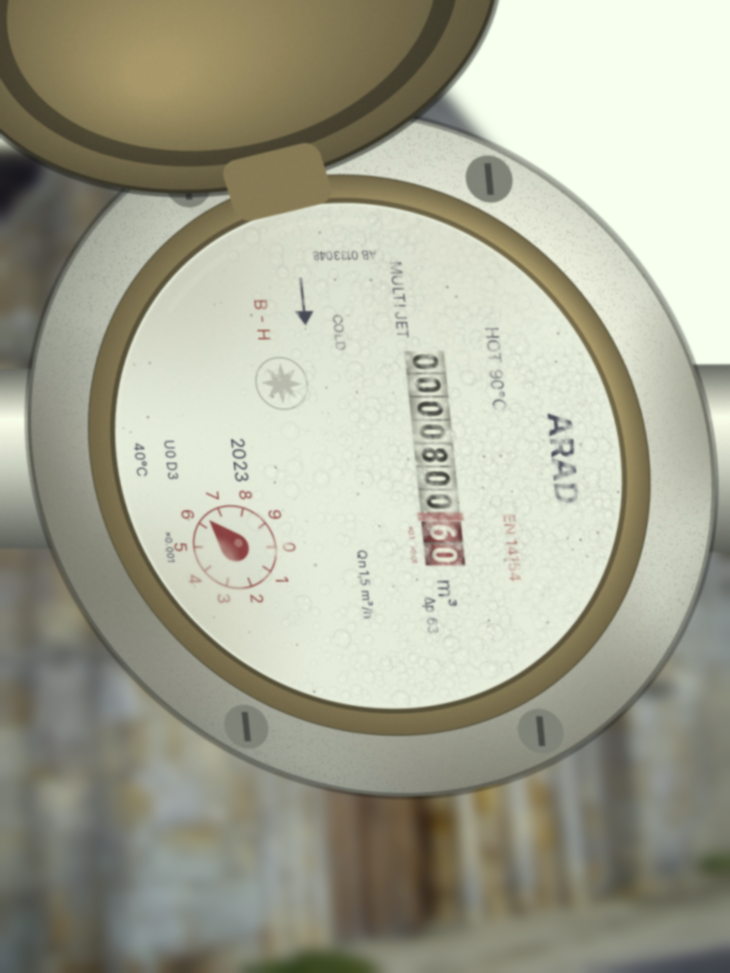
m³ 800.606
